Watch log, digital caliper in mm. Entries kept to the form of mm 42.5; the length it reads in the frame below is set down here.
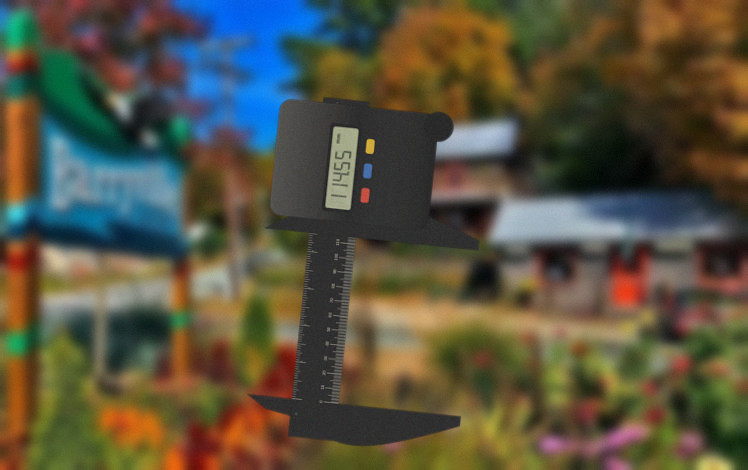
mm 114.55
